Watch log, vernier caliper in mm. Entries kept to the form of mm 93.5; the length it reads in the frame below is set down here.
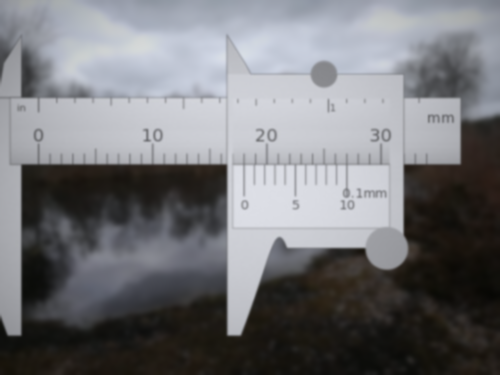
mm 18.0
